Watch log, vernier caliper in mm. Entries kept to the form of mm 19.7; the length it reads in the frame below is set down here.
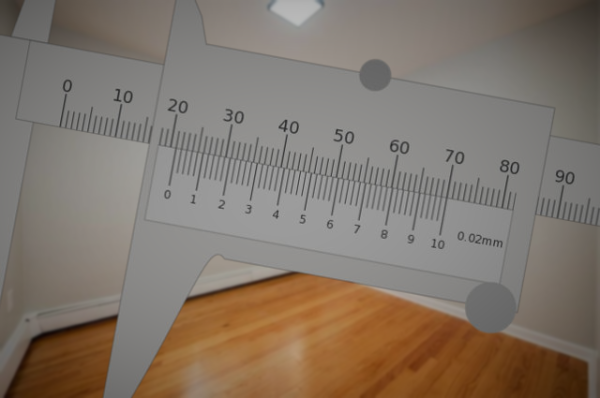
mm 21.0
